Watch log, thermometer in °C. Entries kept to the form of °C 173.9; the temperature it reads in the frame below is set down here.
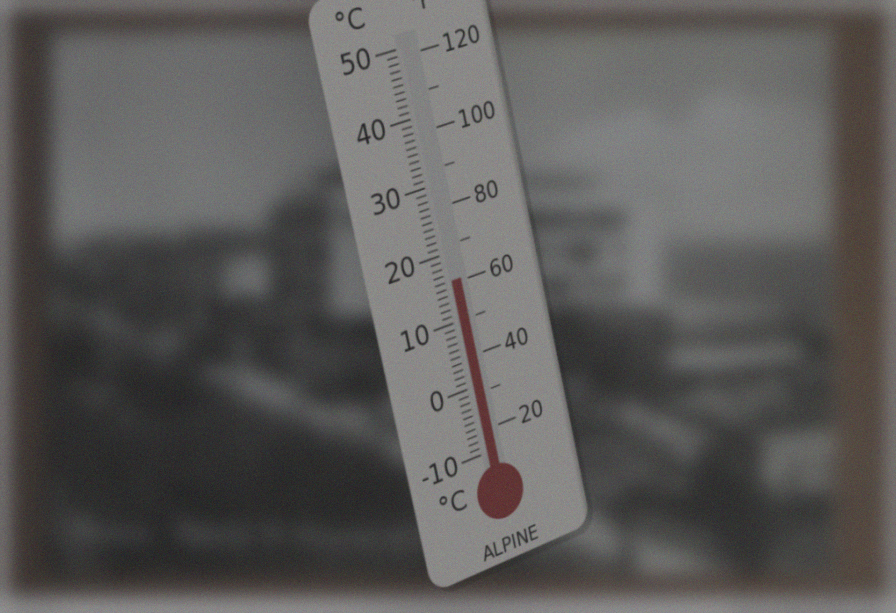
°C 16
